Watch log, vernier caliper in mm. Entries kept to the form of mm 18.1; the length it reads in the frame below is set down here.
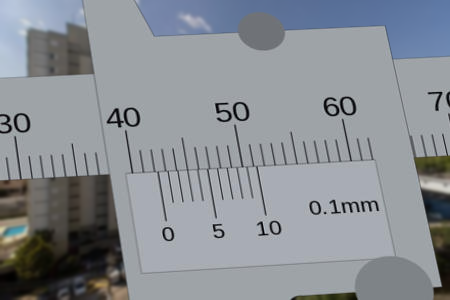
mm 42.3
